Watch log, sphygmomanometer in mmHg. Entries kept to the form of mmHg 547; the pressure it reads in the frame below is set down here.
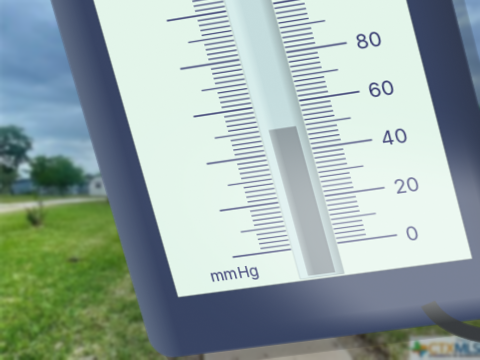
mmHg 50
